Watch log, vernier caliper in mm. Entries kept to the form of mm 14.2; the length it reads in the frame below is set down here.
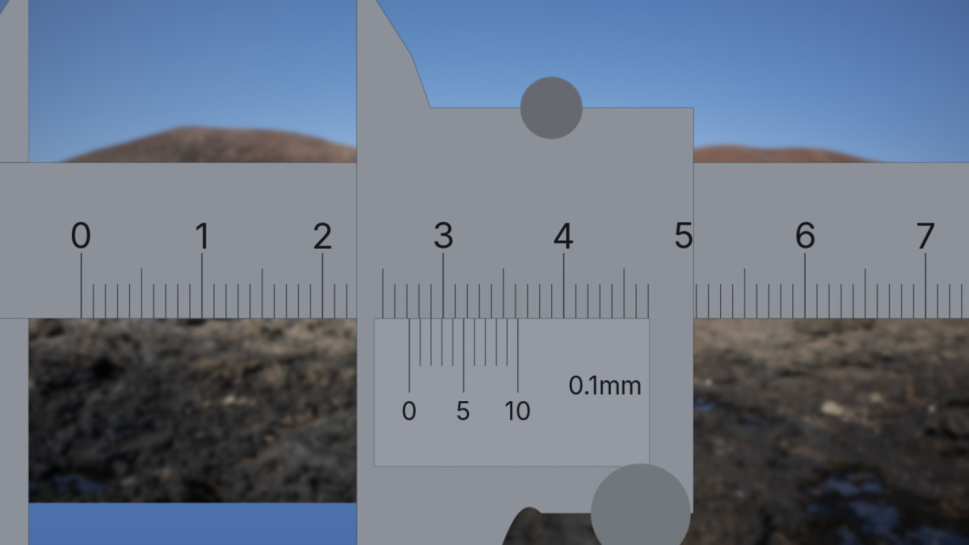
mm 27.2
